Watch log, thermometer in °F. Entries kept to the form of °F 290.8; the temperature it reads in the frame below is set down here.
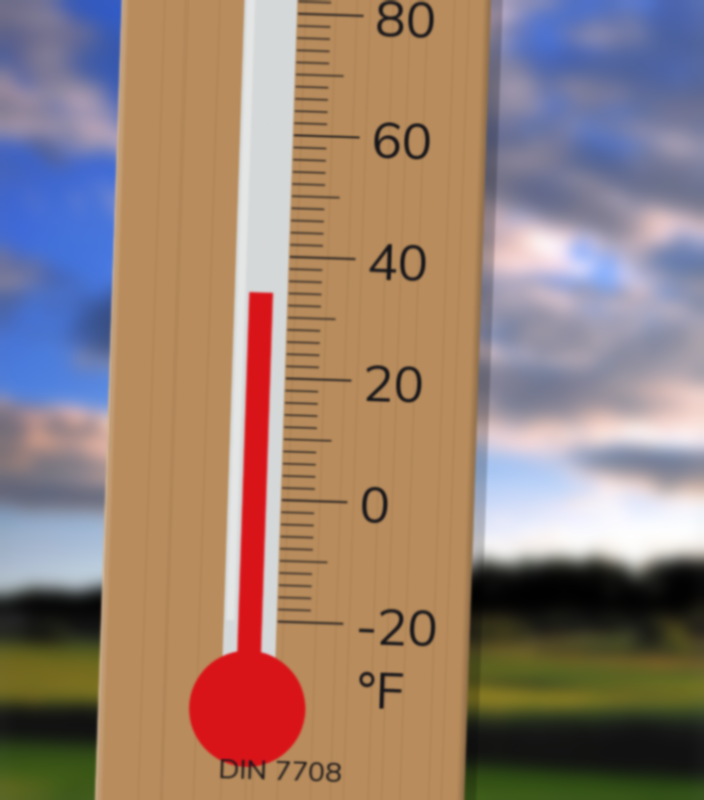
°F 34
